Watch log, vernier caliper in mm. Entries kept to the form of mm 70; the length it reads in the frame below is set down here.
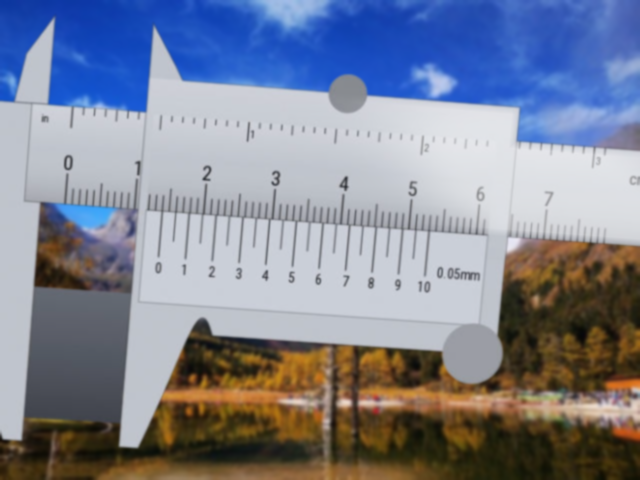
mm 14.0
